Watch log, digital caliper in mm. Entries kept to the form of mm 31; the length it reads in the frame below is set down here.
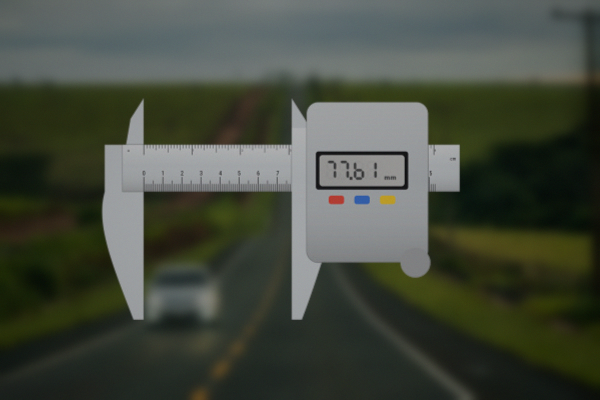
mm 77.61
